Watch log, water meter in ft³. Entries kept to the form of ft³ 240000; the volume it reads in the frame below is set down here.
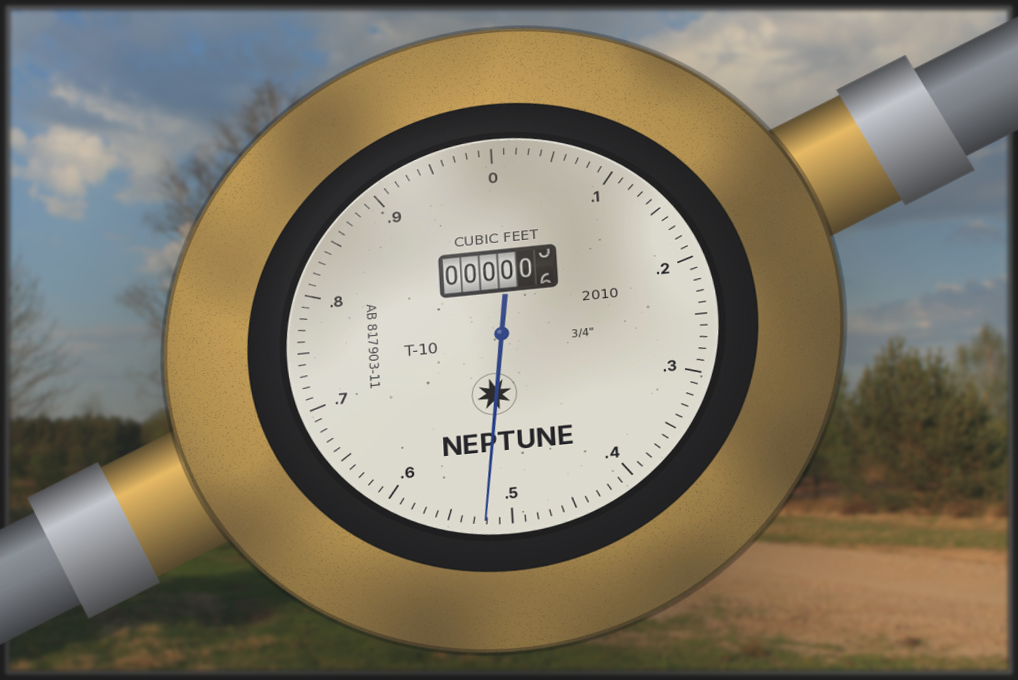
ft³ 5.52
